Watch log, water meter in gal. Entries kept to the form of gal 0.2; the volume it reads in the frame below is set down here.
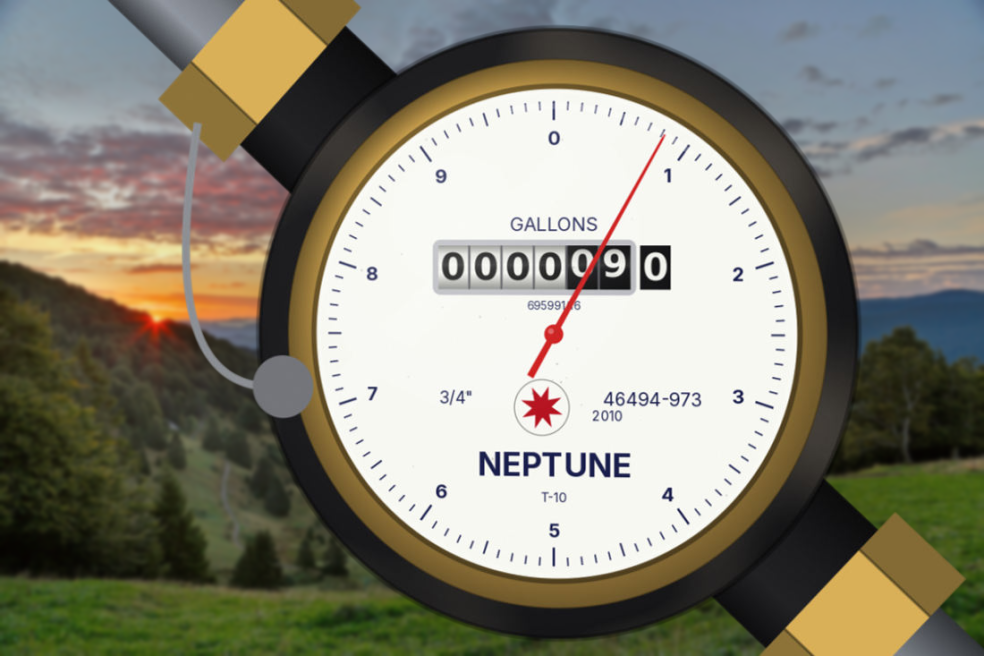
gal 90.8
